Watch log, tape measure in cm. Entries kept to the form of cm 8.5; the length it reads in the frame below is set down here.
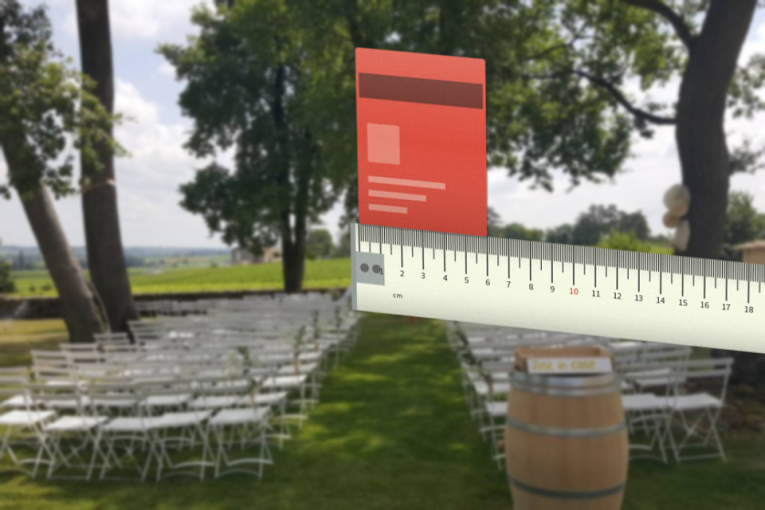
cm 6
